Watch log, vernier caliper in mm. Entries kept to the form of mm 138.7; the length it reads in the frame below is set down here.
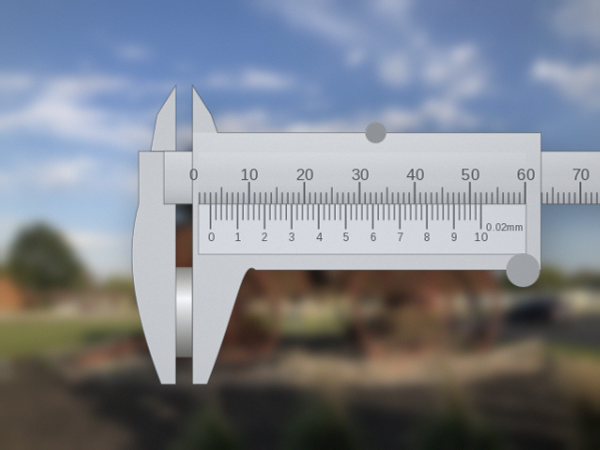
mm 3.0
